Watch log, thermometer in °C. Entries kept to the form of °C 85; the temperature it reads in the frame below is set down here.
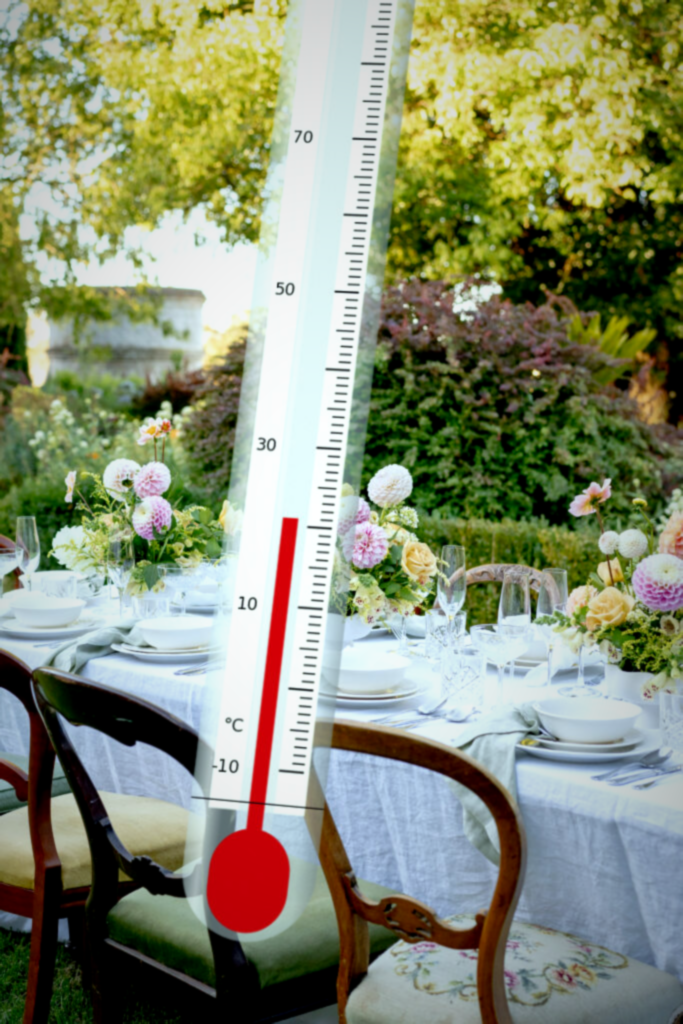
°C 21
